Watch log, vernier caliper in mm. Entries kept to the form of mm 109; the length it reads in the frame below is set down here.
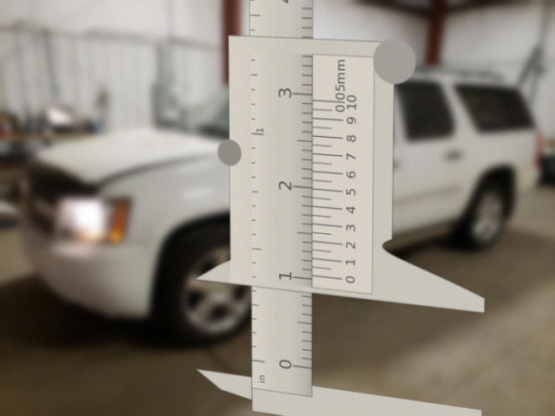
mm 10.4
